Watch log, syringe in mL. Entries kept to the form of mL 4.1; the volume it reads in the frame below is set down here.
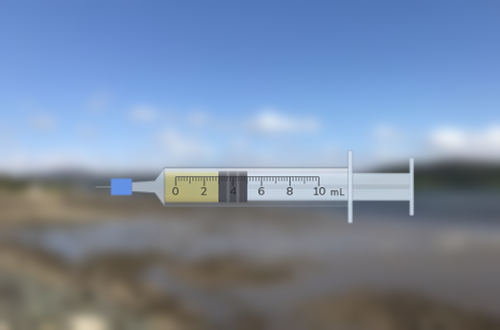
mL 3
